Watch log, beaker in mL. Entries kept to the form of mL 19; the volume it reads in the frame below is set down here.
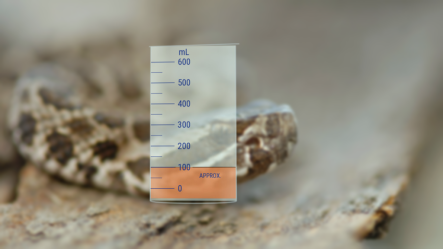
mL 100
